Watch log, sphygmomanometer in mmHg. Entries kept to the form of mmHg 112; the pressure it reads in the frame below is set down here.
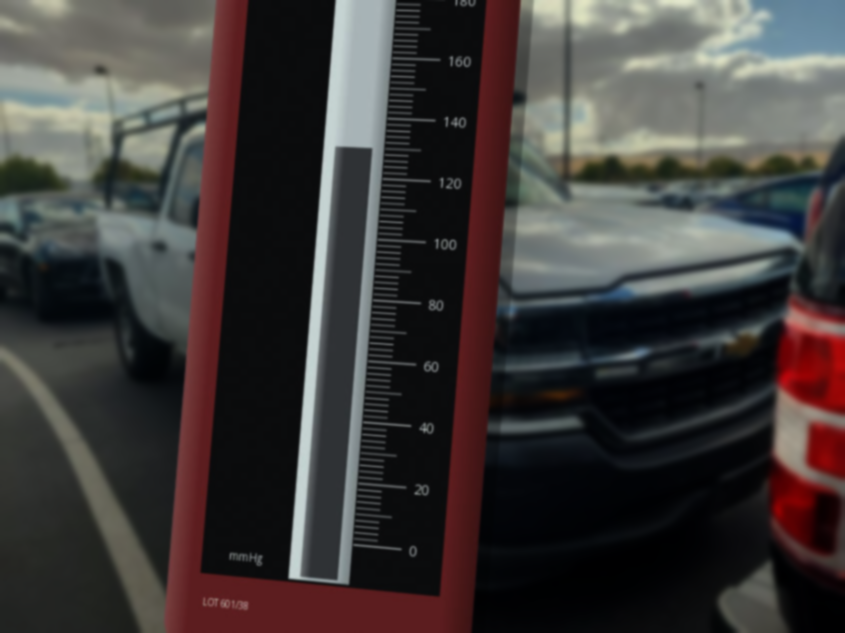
mmHg 130
